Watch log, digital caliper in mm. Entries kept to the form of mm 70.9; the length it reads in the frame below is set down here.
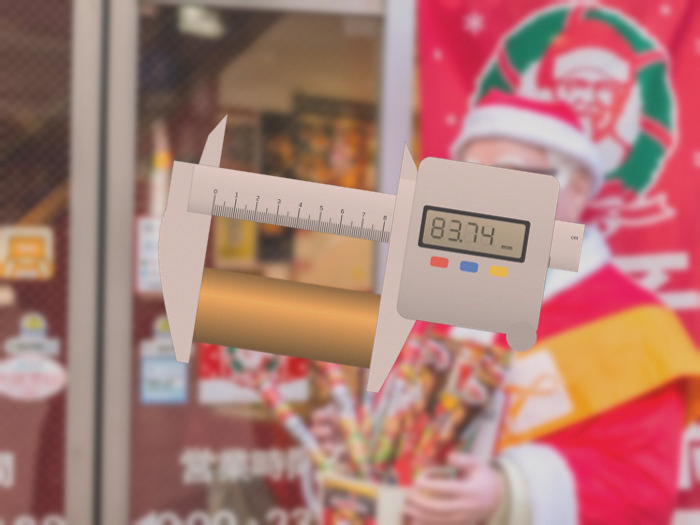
mm 83.74
